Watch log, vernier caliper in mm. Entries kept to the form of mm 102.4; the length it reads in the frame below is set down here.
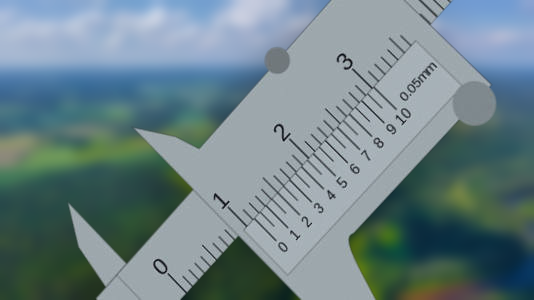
mm 11.2
